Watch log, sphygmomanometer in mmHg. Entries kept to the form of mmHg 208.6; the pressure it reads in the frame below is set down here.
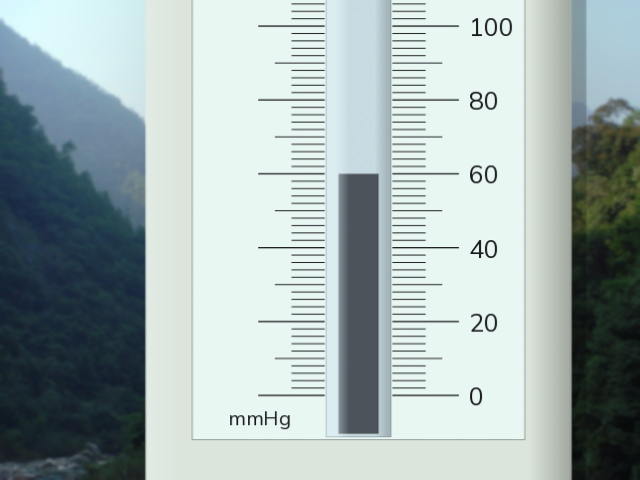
mmHg 60
